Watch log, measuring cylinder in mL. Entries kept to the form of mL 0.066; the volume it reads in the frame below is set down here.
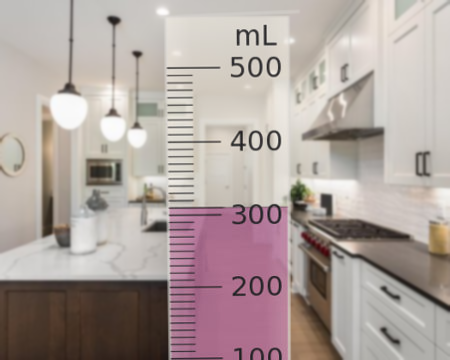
mL 310
